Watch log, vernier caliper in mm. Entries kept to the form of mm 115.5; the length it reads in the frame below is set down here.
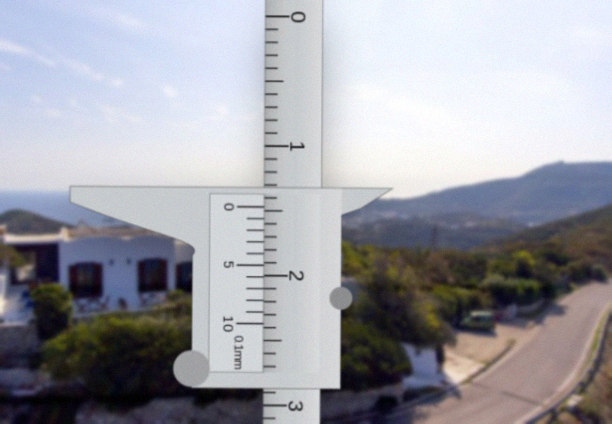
mm 14.7
